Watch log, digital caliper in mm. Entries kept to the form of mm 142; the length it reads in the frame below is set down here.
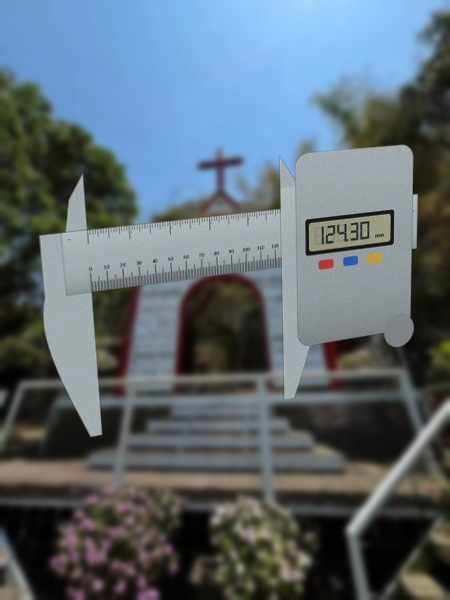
mm 124.30
